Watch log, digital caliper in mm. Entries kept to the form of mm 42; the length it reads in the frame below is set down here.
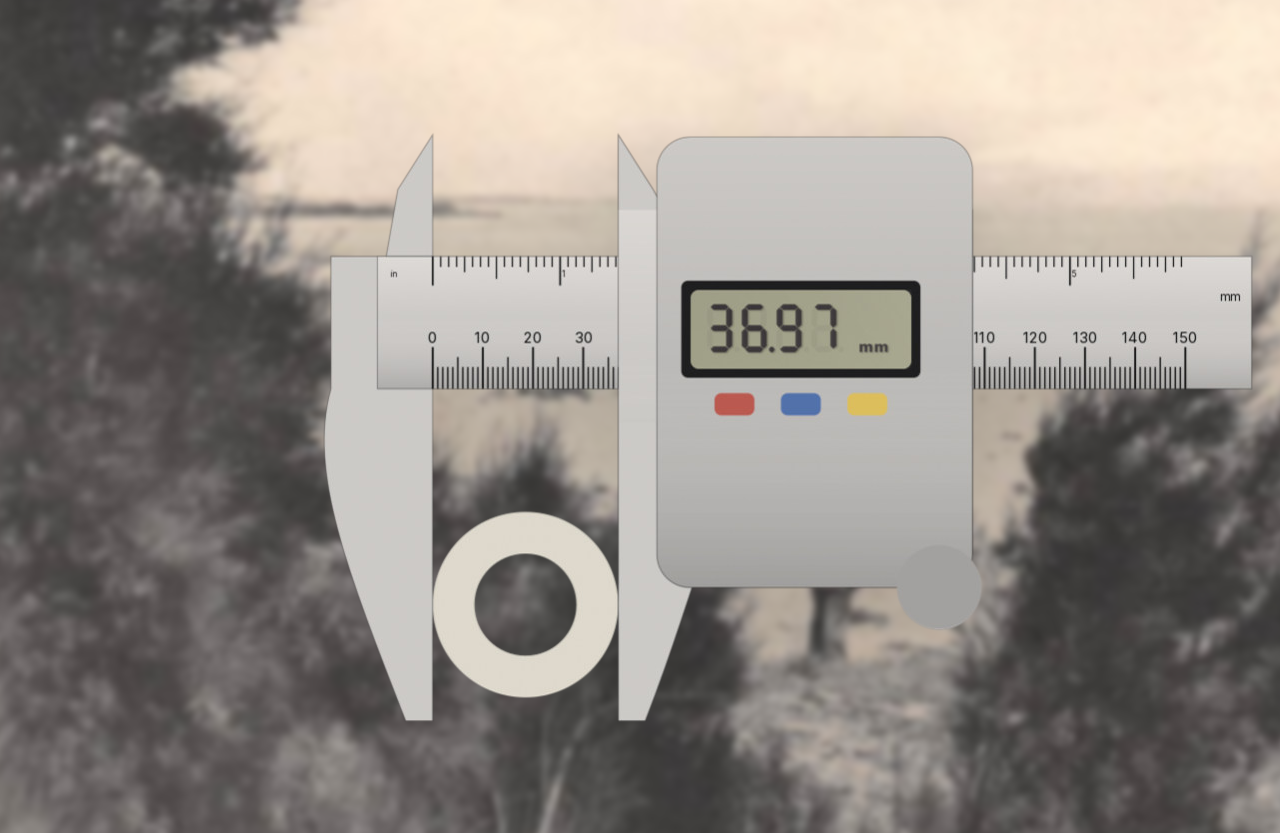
mm 36.97
